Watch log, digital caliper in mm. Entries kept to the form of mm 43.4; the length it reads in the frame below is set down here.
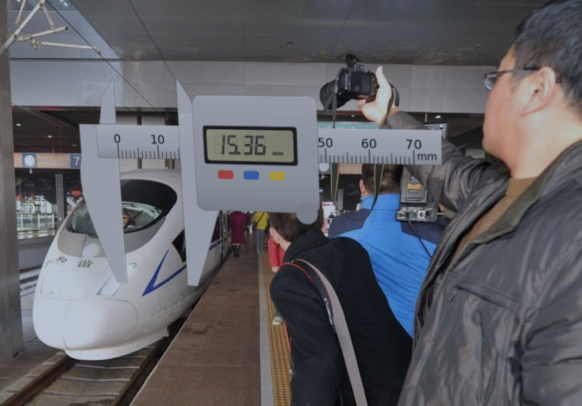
mm 15.36
